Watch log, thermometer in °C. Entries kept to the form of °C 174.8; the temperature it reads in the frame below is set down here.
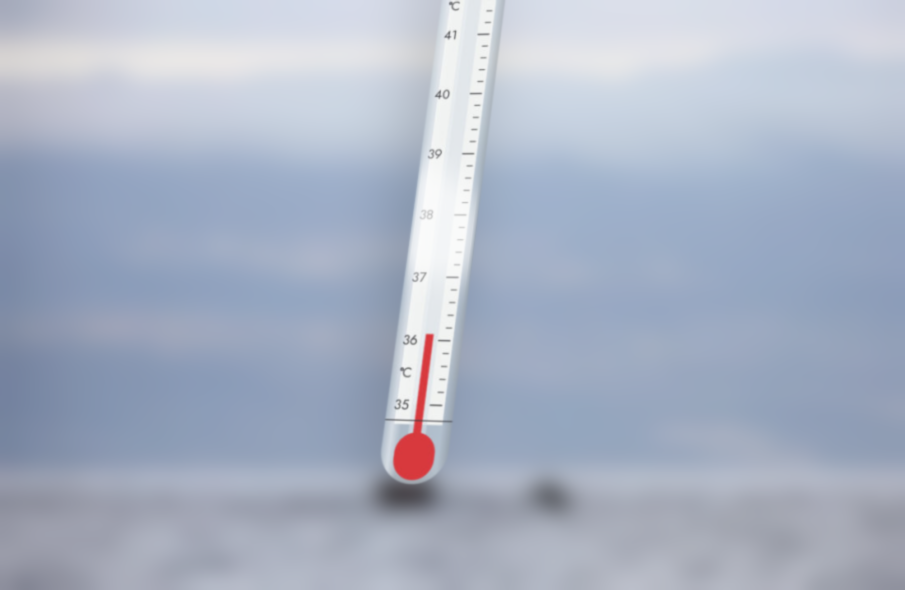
°C 36.1
